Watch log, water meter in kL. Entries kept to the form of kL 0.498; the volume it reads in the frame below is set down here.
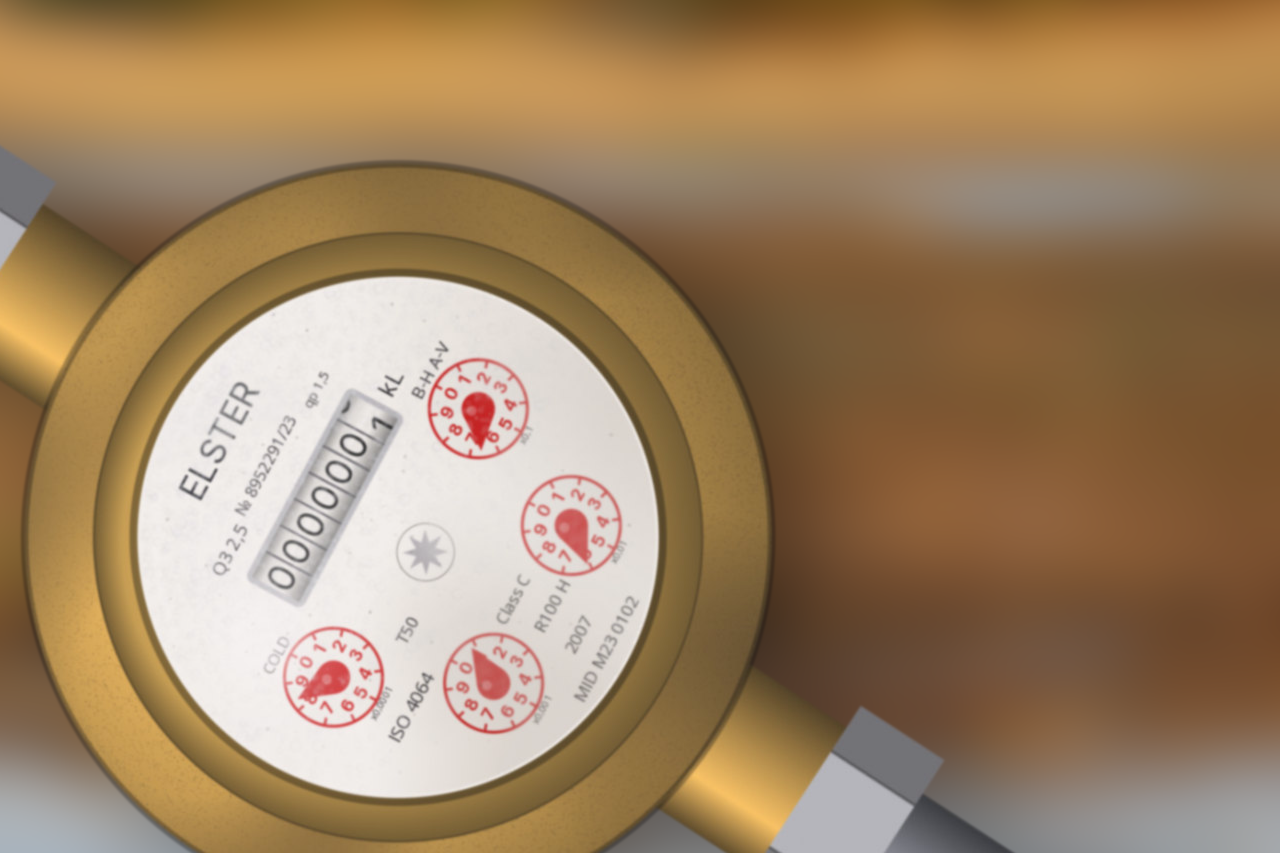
kL 0.6608
